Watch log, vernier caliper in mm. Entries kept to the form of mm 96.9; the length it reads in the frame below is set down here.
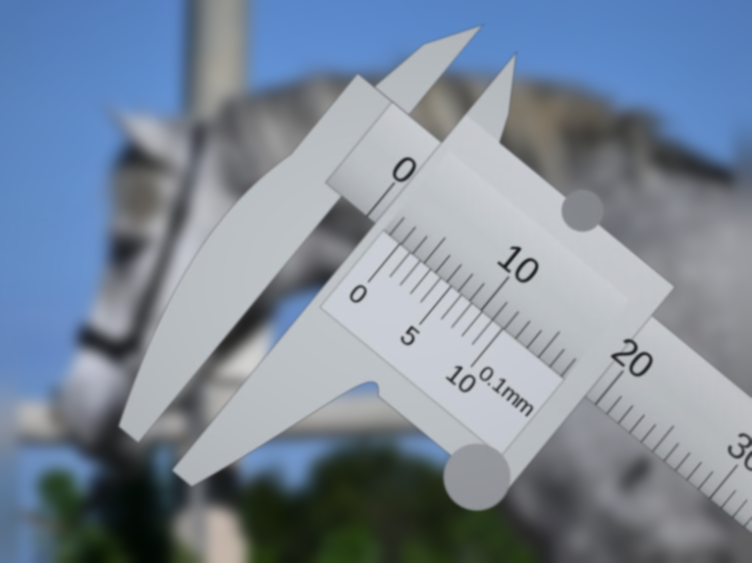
mm 2.9
